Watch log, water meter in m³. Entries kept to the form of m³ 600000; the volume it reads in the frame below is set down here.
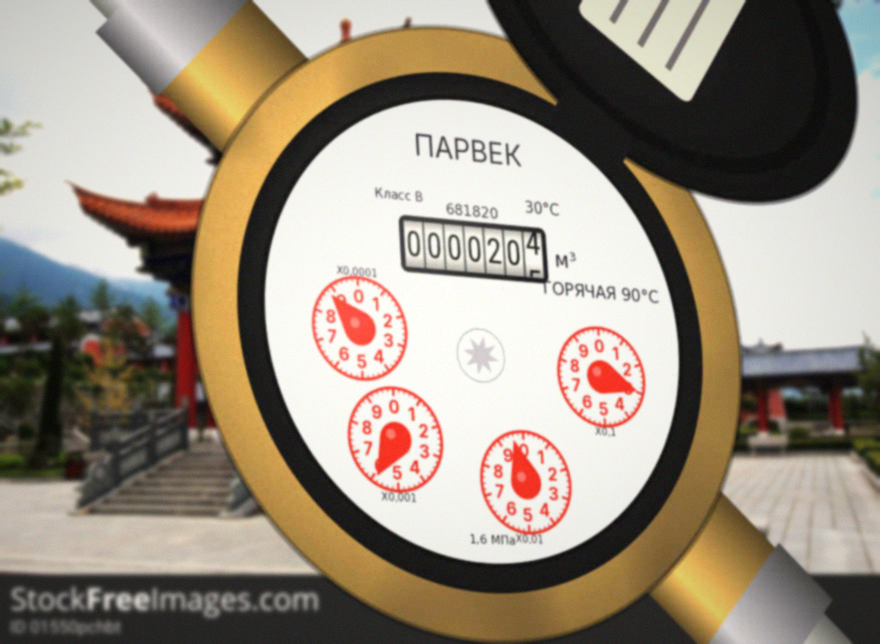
m³ 204.2958
